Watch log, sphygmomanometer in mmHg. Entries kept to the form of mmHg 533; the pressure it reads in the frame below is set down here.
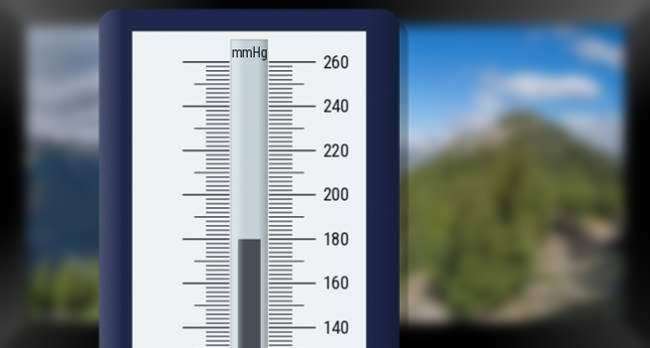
mmHg 180
